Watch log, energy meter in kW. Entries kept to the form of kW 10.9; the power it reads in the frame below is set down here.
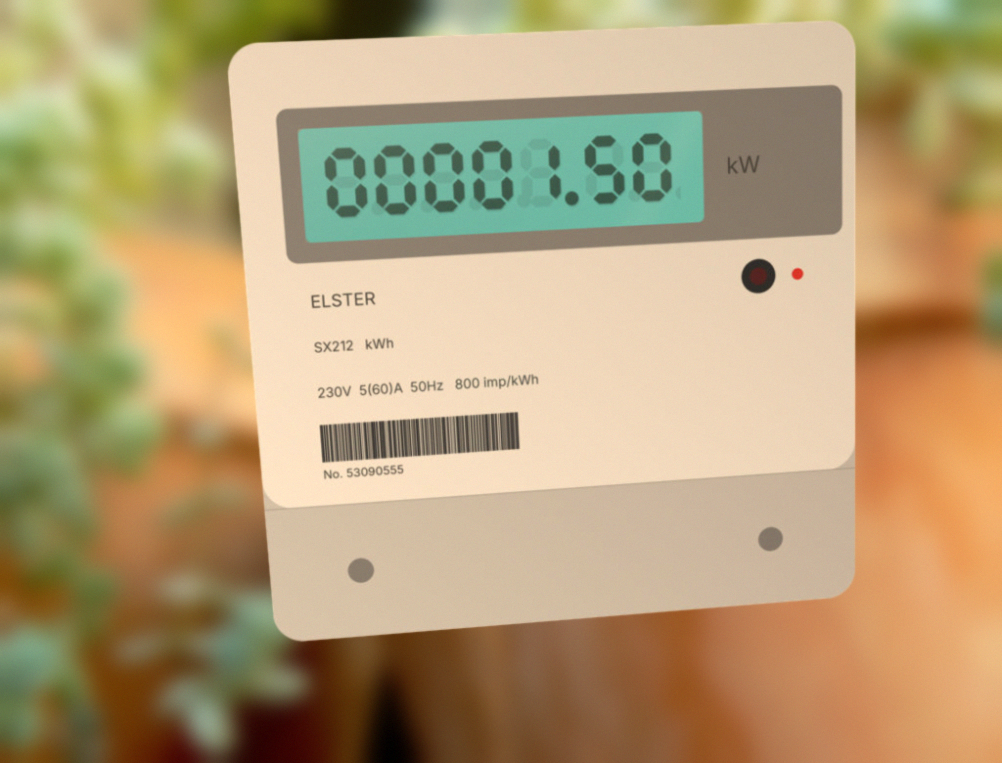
kW 1.50
